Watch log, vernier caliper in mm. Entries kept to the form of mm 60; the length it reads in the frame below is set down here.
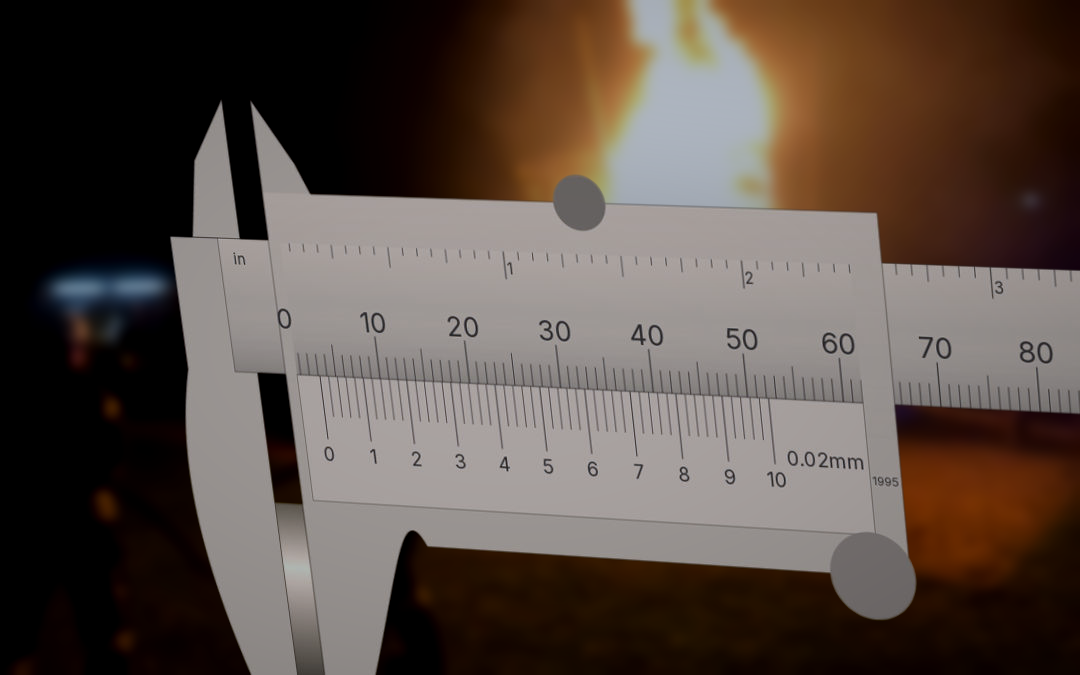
mm 3.2
